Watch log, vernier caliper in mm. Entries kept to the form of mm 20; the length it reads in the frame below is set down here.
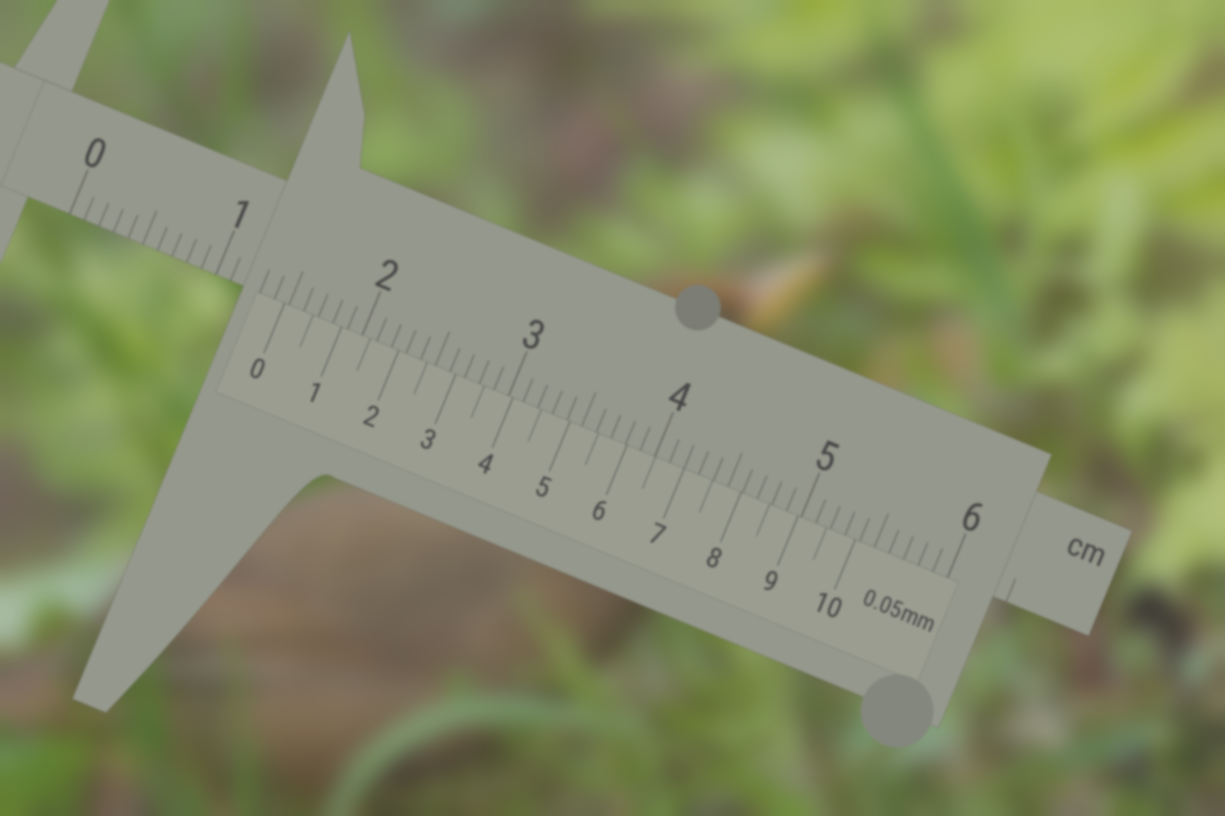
mm 14.7
